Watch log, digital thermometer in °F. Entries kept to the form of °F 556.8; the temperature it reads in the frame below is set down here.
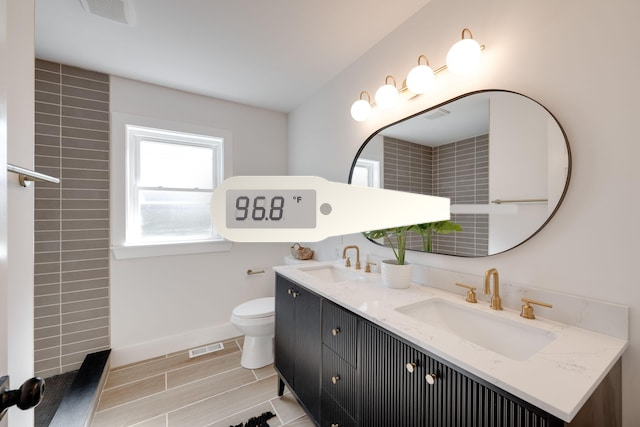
°F 96.8
